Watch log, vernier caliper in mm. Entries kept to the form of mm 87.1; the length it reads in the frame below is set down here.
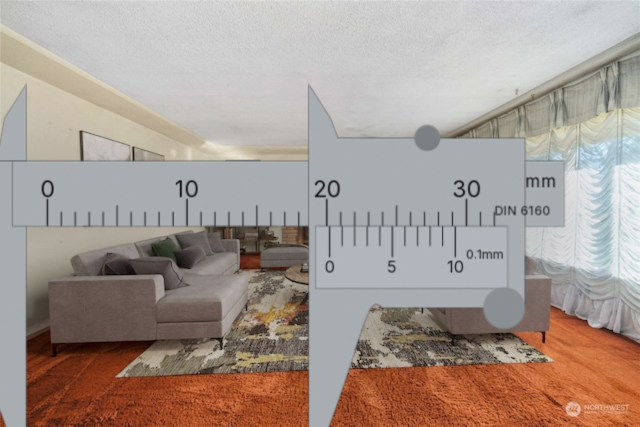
mm 20.2
